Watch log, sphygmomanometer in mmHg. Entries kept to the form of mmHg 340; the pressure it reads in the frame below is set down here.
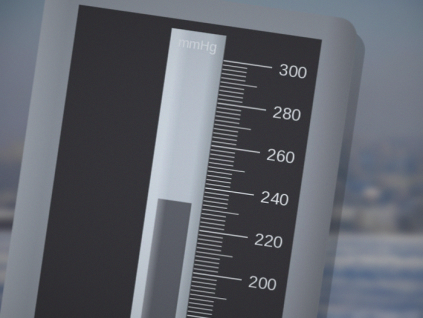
mmHg 232
